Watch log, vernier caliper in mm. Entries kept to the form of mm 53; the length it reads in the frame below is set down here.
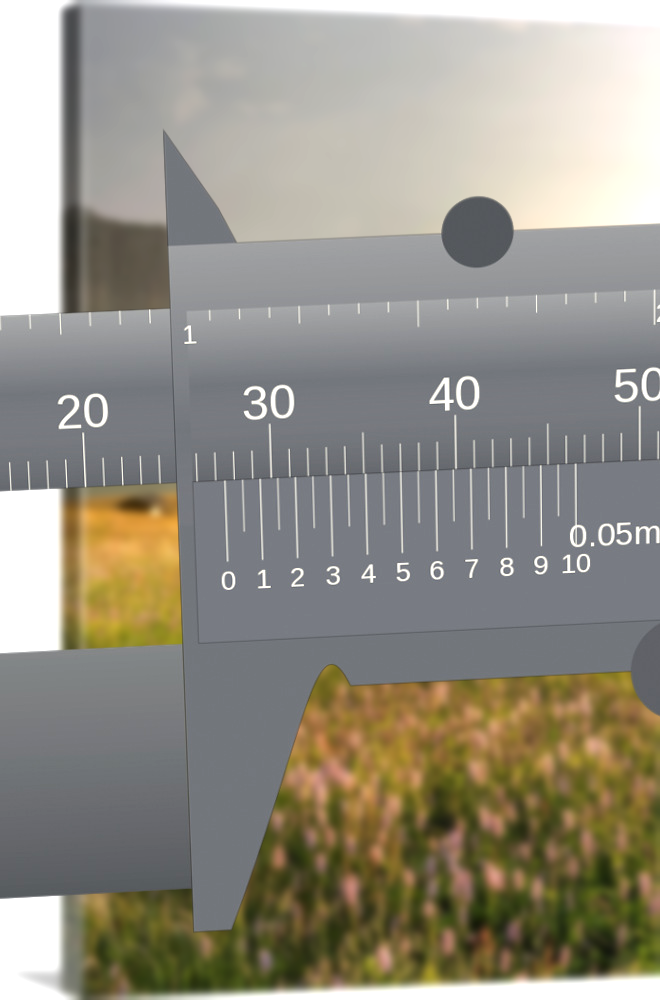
mm 27.5
